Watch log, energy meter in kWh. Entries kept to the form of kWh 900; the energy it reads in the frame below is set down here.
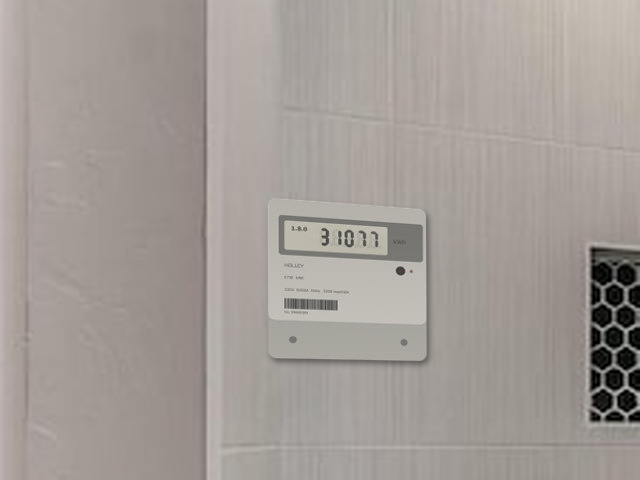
kWh 31077
